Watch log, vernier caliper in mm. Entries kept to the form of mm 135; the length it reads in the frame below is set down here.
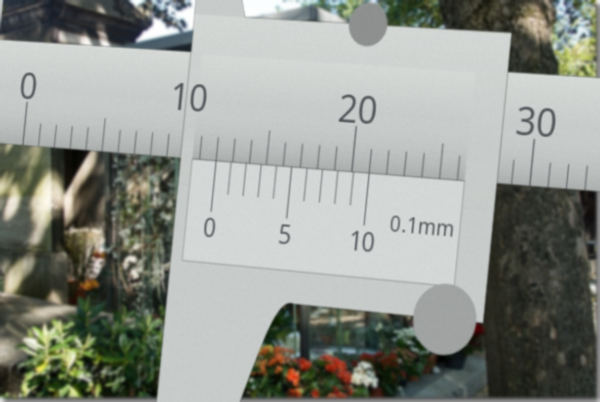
mm 12.0
